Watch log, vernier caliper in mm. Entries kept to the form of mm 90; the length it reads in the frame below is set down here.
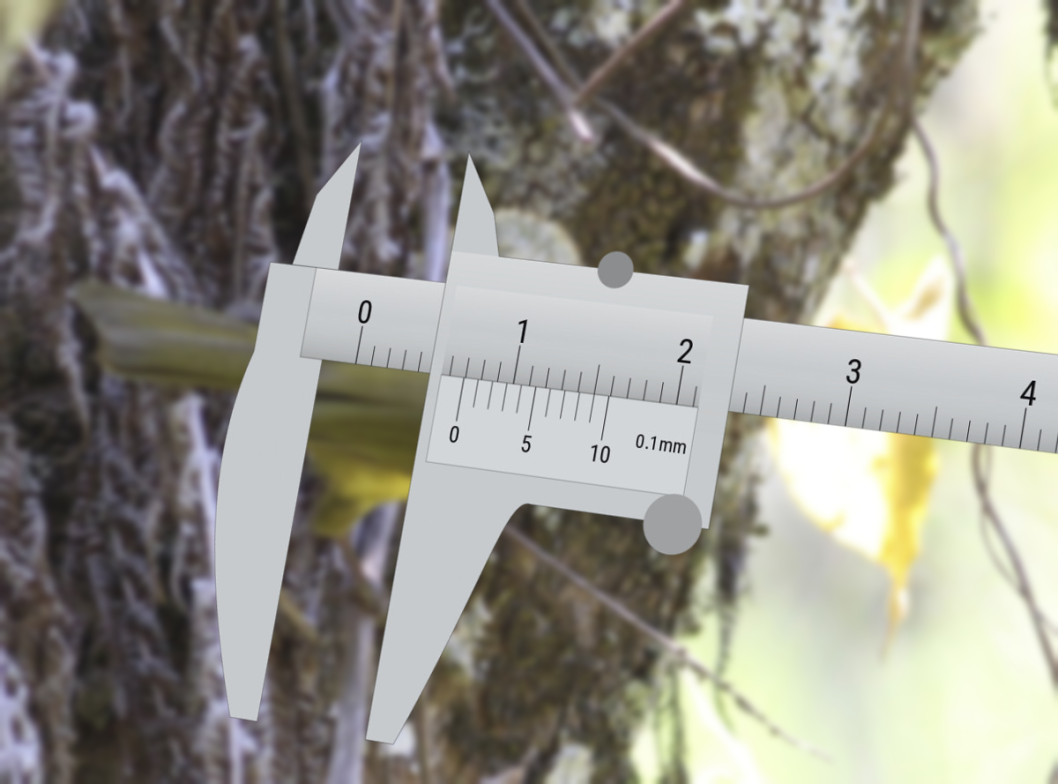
mm 6.9
